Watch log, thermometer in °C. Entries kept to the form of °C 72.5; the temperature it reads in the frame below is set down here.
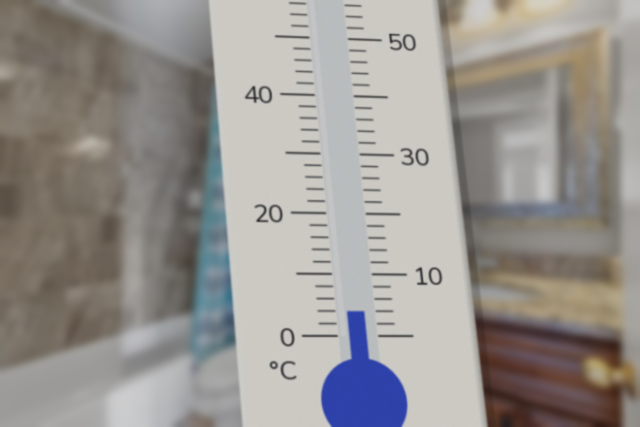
°C 4
